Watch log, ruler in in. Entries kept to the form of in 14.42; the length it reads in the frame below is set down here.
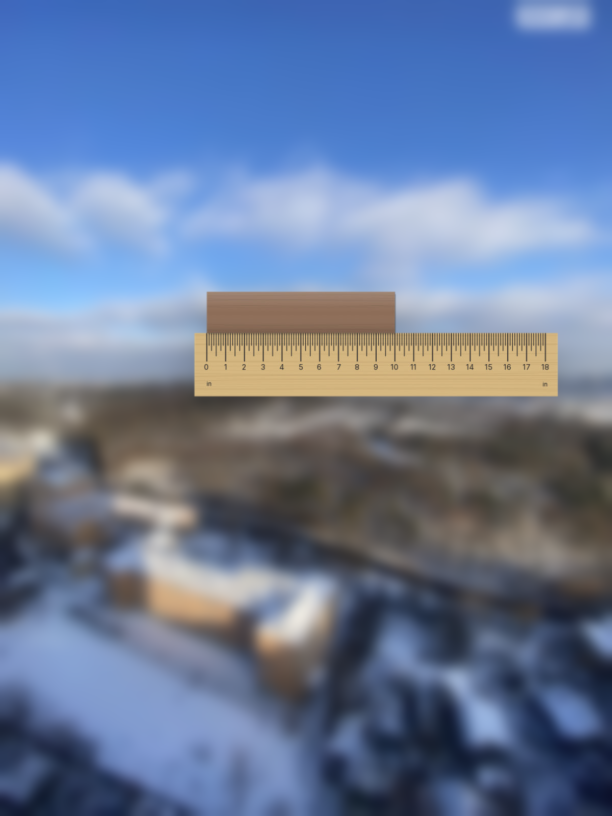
in 10
